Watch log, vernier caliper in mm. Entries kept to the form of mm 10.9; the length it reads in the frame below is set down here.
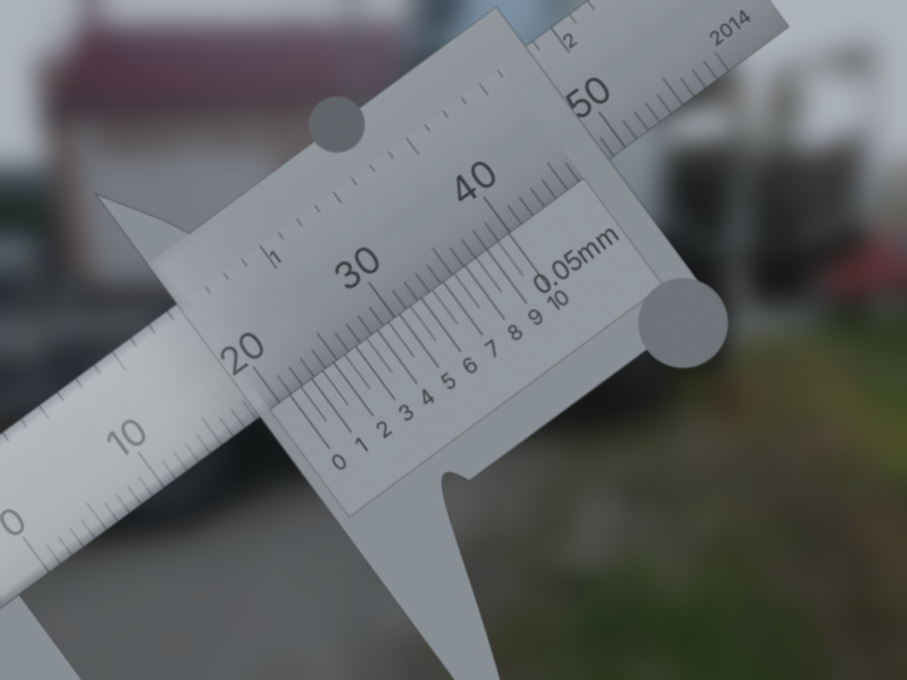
mm 20.9
